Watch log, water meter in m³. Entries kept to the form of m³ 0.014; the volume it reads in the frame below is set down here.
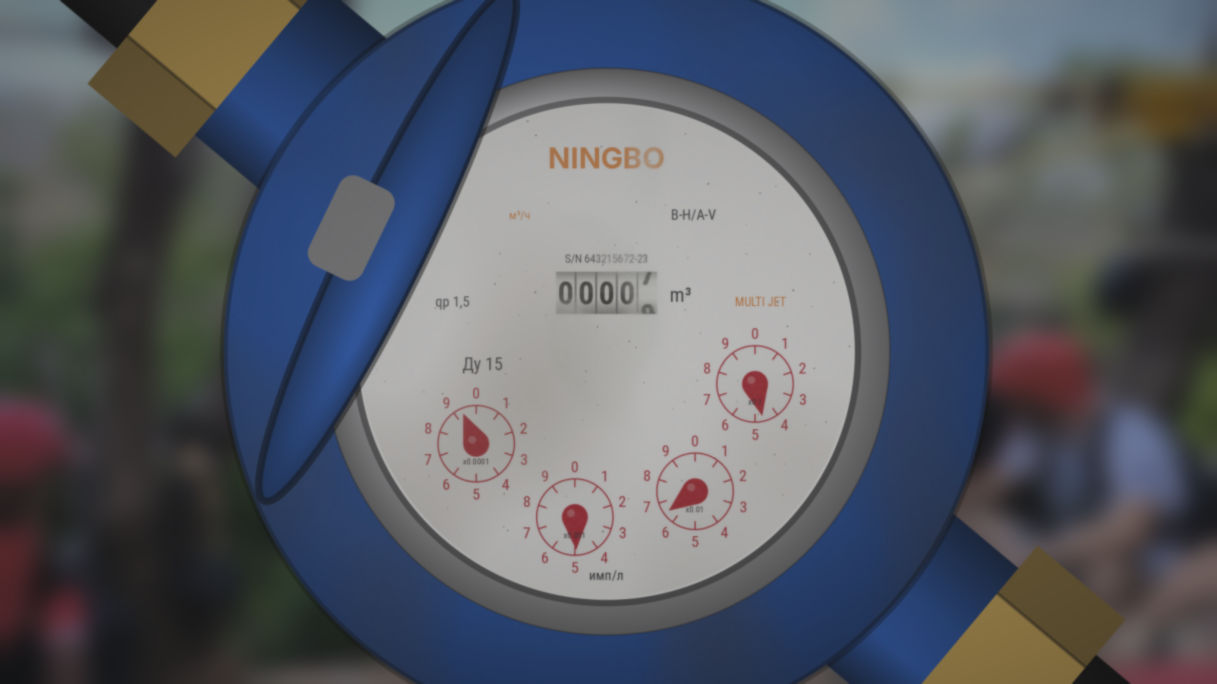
m³ 7.4649
